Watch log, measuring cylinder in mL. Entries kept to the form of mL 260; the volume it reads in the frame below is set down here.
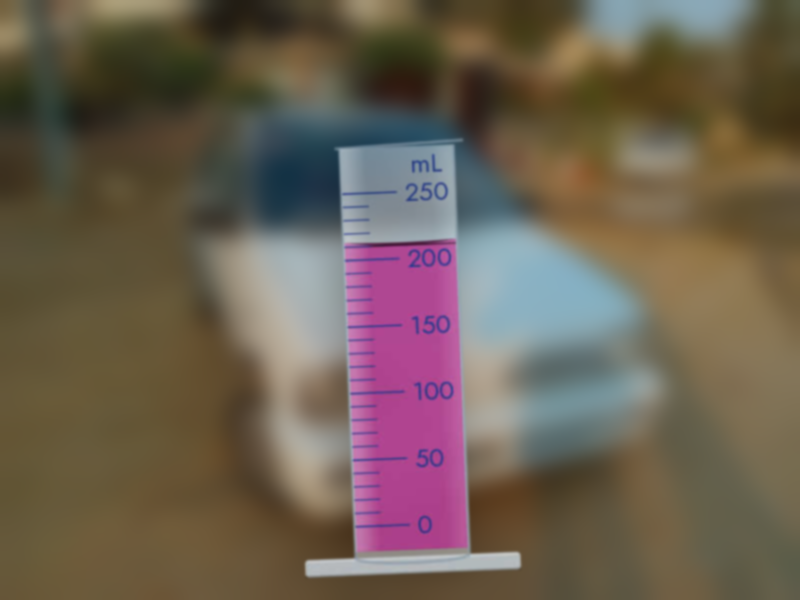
mL 210
